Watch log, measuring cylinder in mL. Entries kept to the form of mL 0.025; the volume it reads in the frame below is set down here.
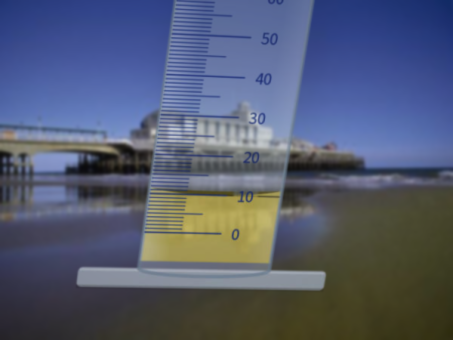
mL 10
